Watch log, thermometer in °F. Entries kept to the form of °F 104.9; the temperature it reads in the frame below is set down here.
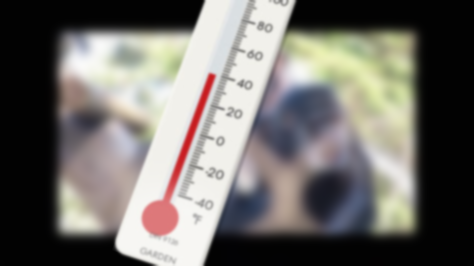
°F 40
